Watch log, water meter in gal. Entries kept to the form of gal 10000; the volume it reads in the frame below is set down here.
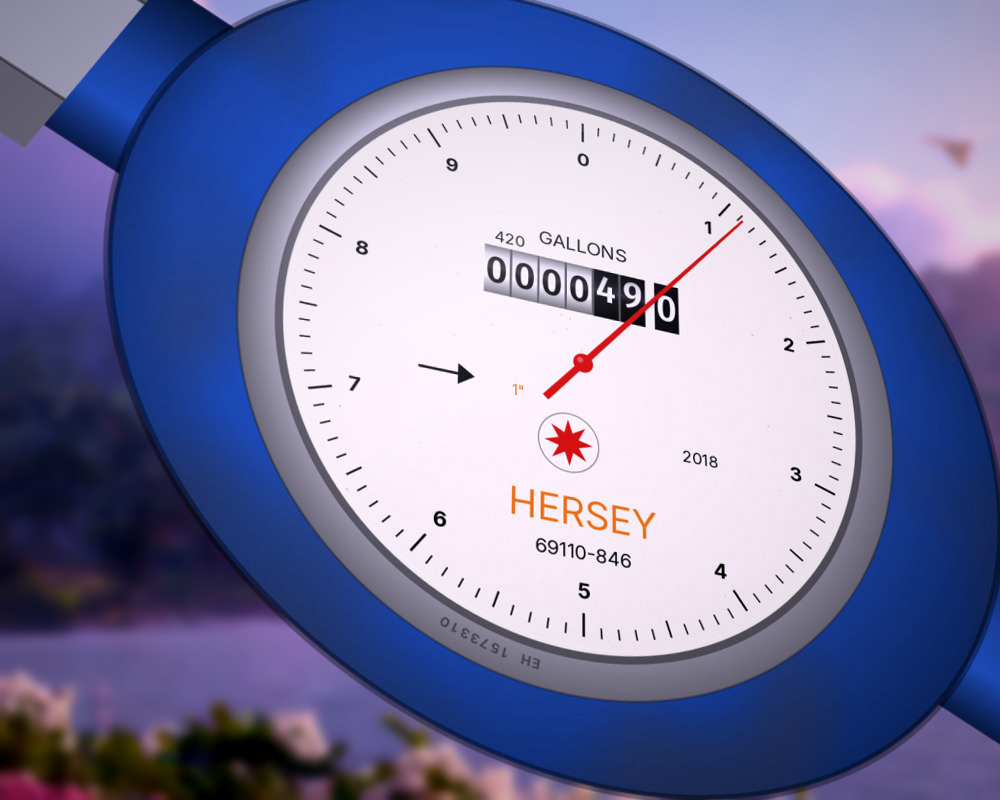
gal 491.1
